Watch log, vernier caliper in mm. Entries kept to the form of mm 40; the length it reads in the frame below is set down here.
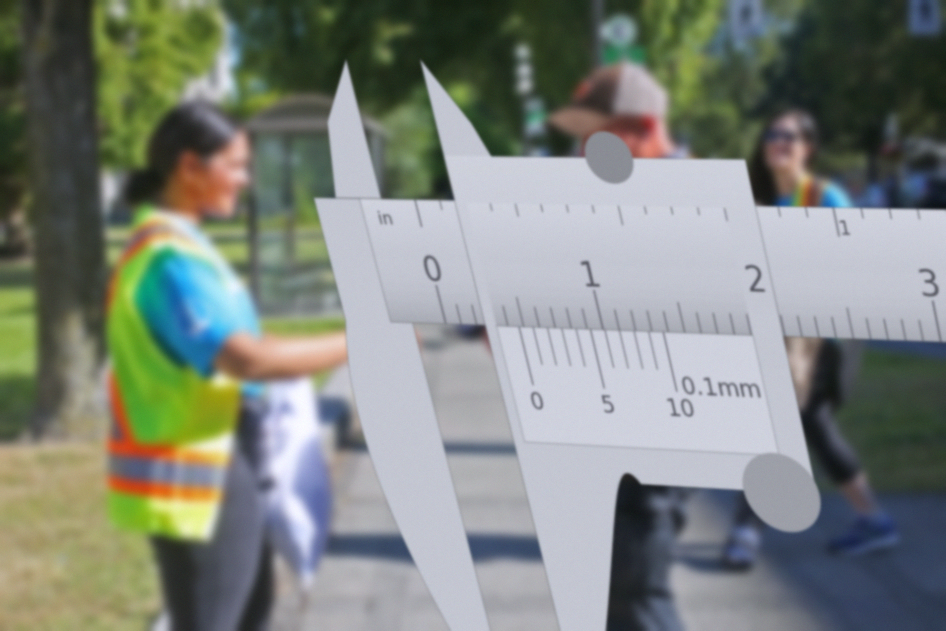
mm 4.7
